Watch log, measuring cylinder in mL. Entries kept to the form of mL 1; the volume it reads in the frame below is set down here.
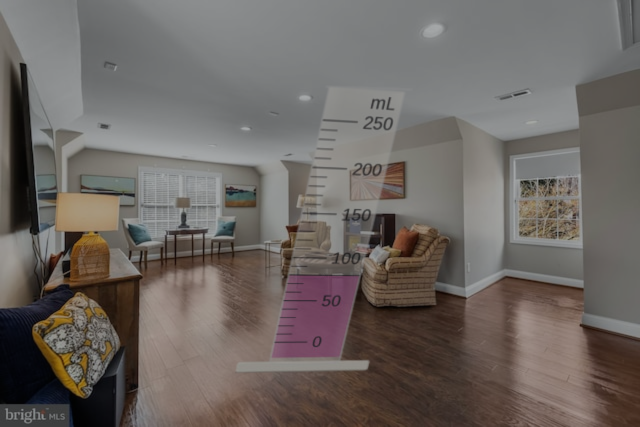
mL 80
